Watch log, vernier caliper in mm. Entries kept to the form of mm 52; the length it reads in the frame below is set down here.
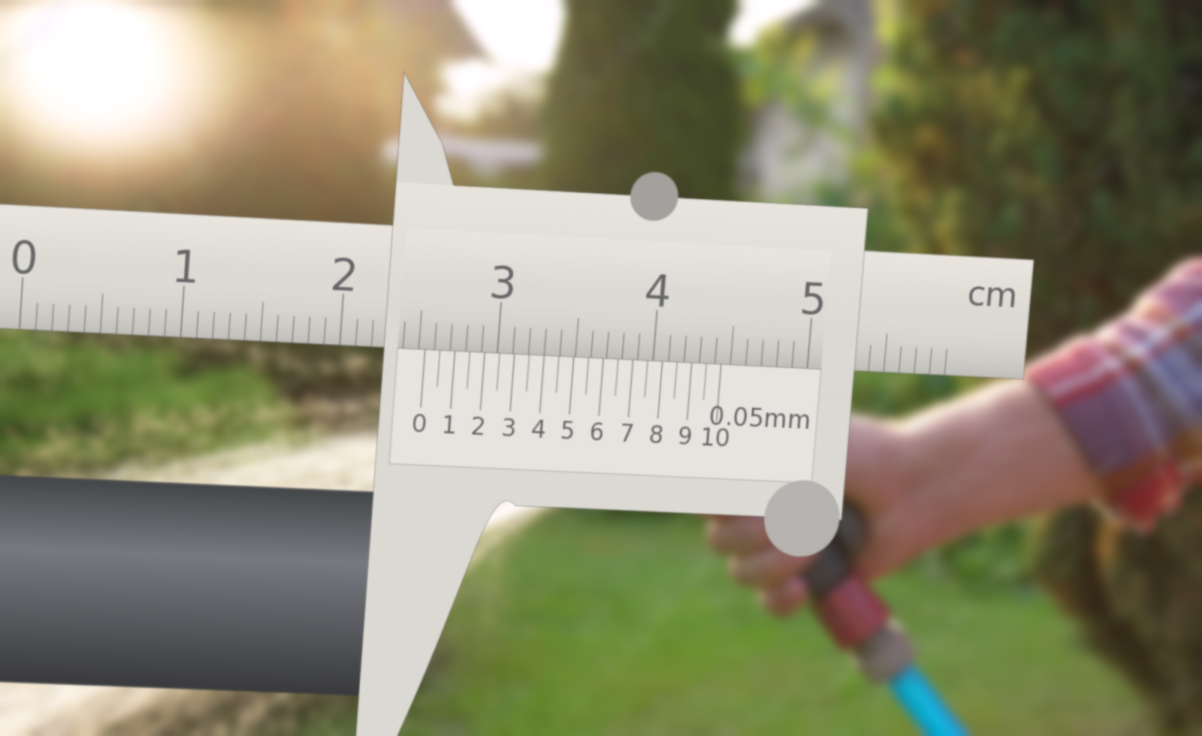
mm 25.4
